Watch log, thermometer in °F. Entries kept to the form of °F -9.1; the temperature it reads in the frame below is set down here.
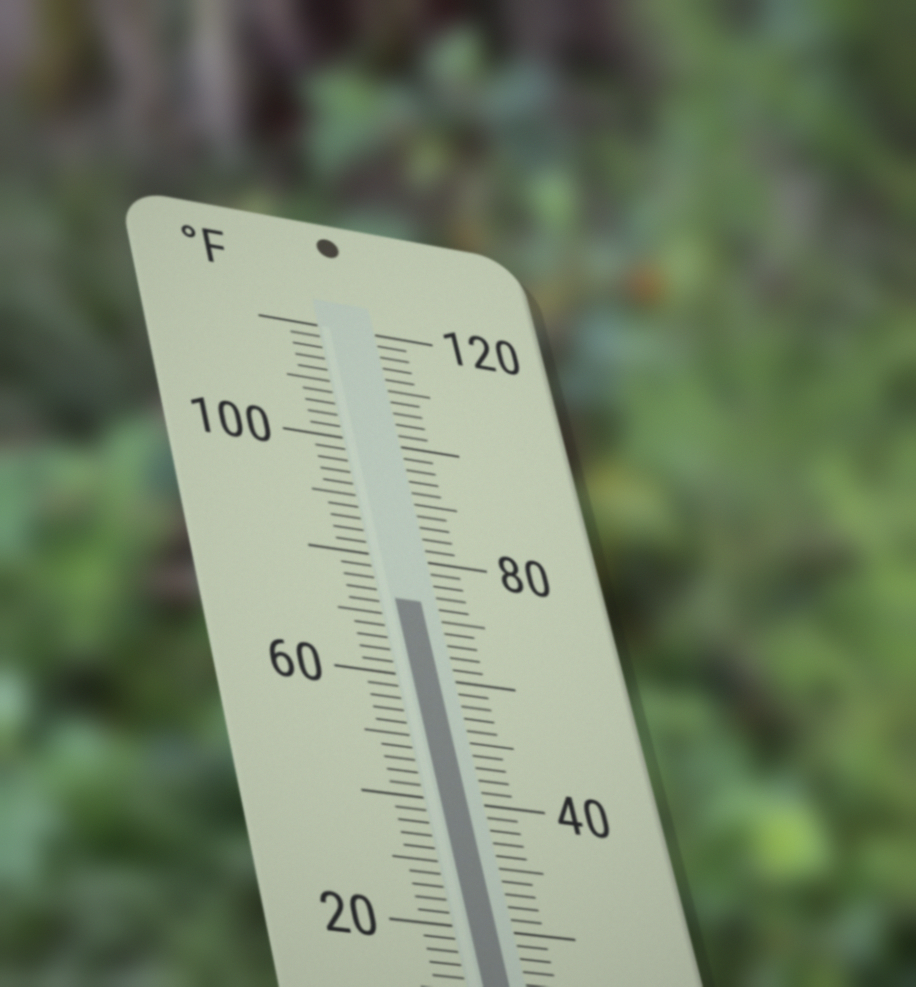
°F 73
